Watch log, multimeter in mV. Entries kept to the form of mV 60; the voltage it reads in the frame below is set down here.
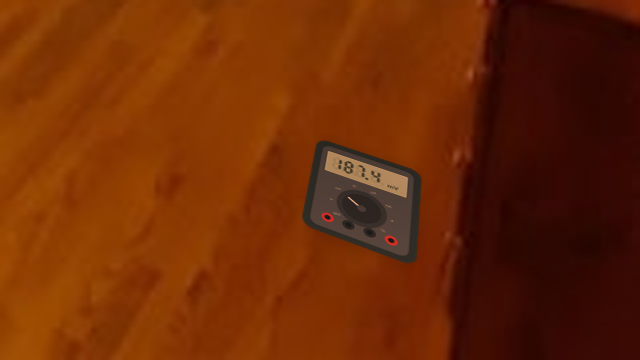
mV 187.4
